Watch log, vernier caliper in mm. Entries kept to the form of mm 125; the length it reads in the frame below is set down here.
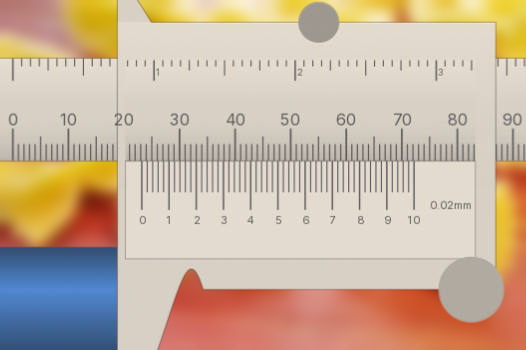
mm 23.2
